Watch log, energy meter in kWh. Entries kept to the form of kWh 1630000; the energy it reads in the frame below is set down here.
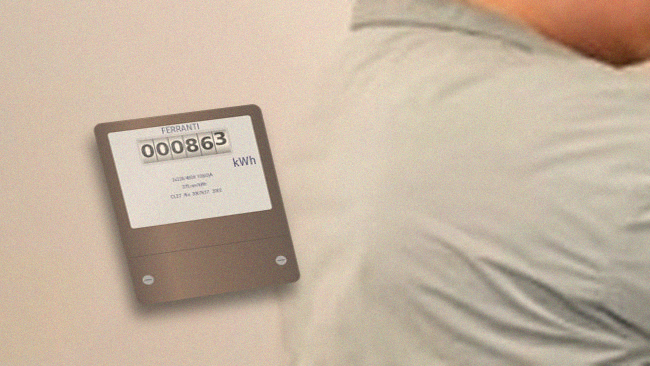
kWh 863
